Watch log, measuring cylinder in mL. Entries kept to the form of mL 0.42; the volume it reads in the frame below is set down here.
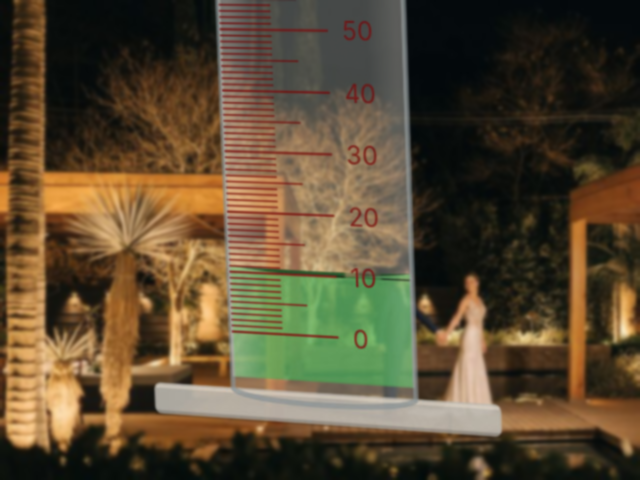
mL 10
